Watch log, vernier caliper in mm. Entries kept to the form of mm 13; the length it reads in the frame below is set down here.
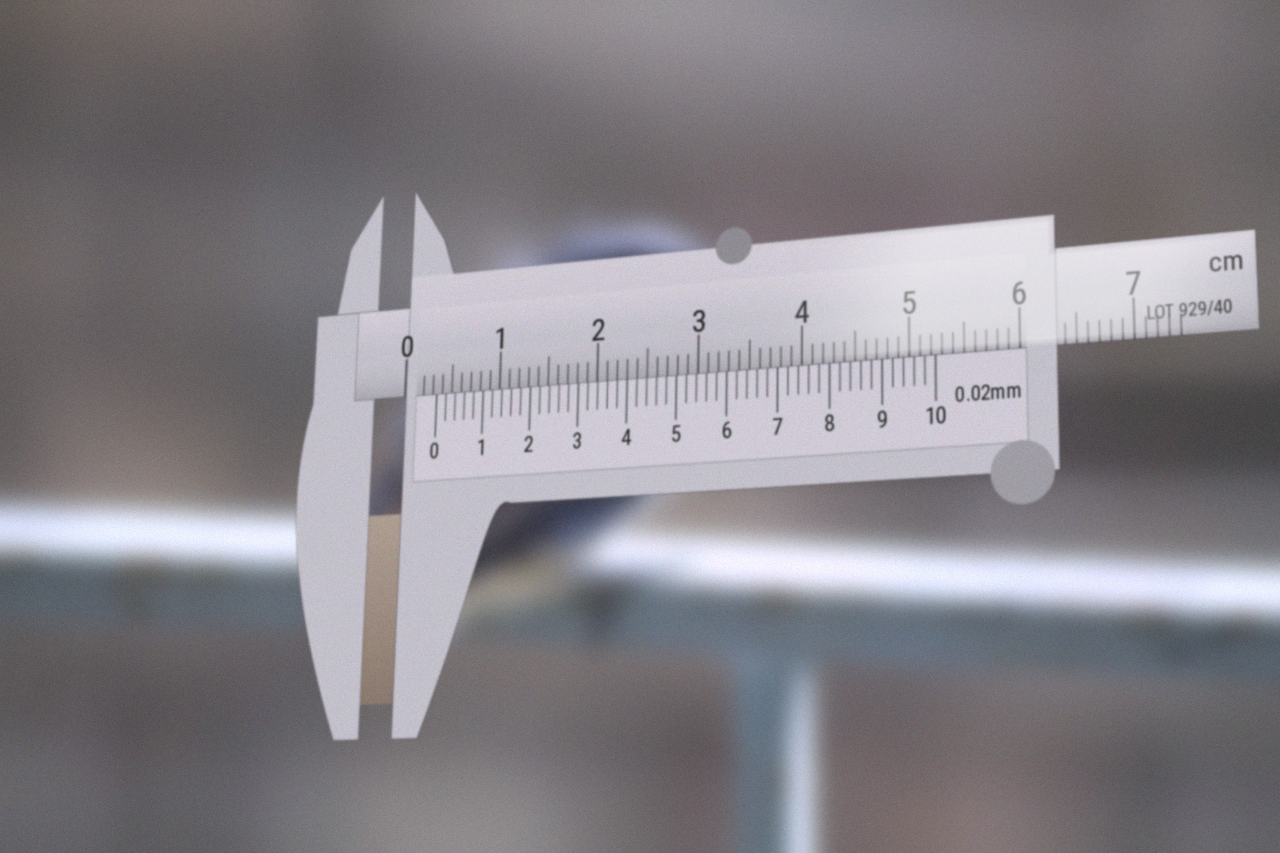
mm 3.4
